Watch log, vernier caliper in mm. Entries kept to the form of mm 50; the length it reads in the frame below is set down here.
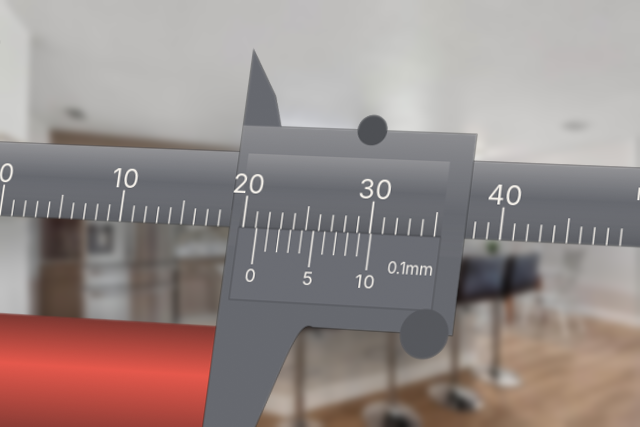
mm 21.1
